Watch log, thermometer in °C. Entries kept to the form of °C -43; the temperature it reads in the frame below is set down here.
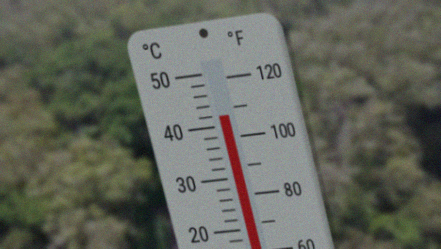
°C 42
